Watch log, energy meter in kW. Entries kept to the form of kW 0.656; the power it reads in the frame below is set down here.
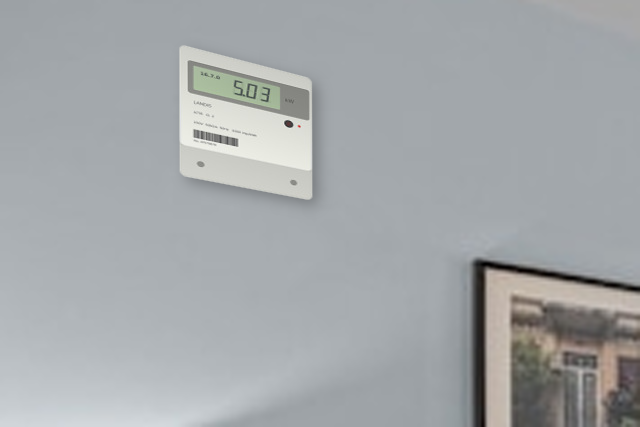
kW 5.03
